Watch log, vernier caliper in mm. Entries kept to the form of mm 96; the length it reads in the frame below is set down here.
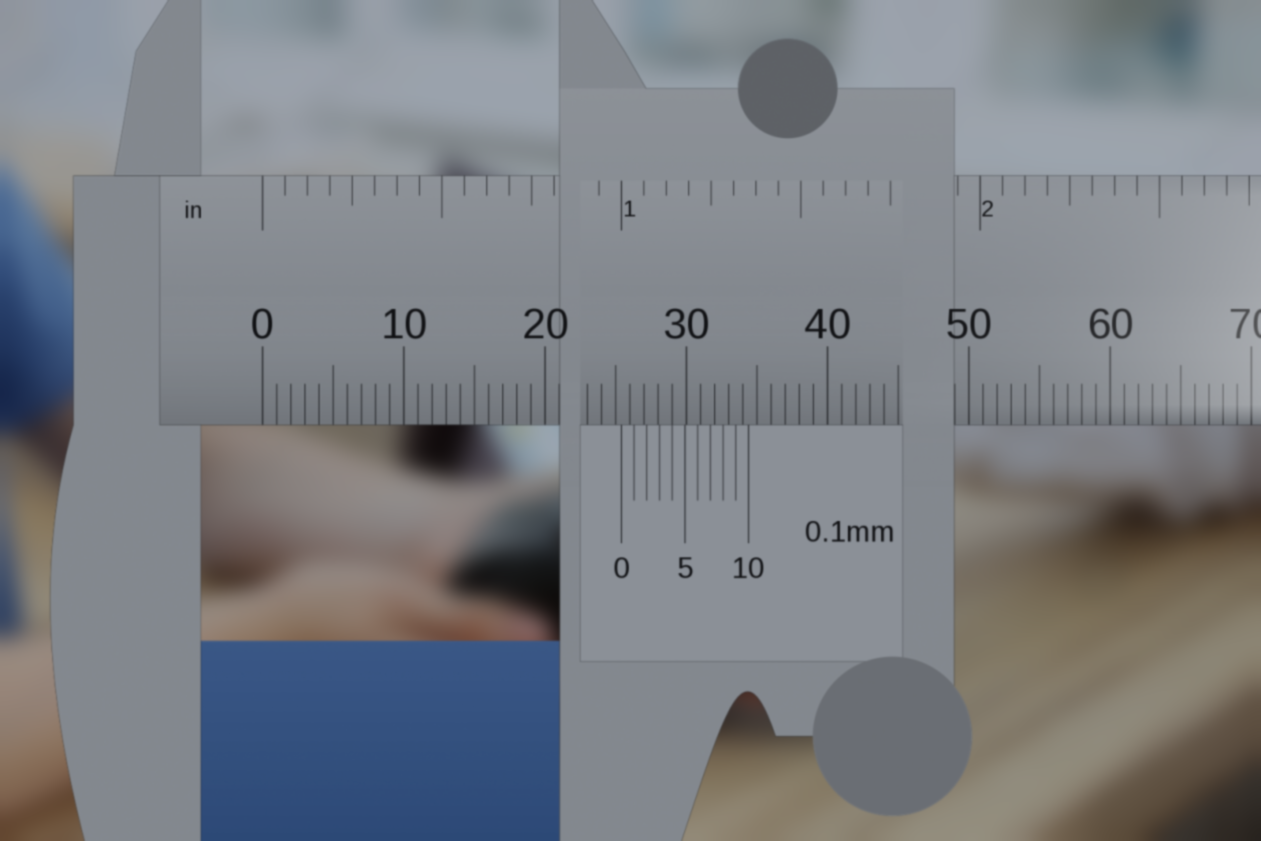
mm 25.4
